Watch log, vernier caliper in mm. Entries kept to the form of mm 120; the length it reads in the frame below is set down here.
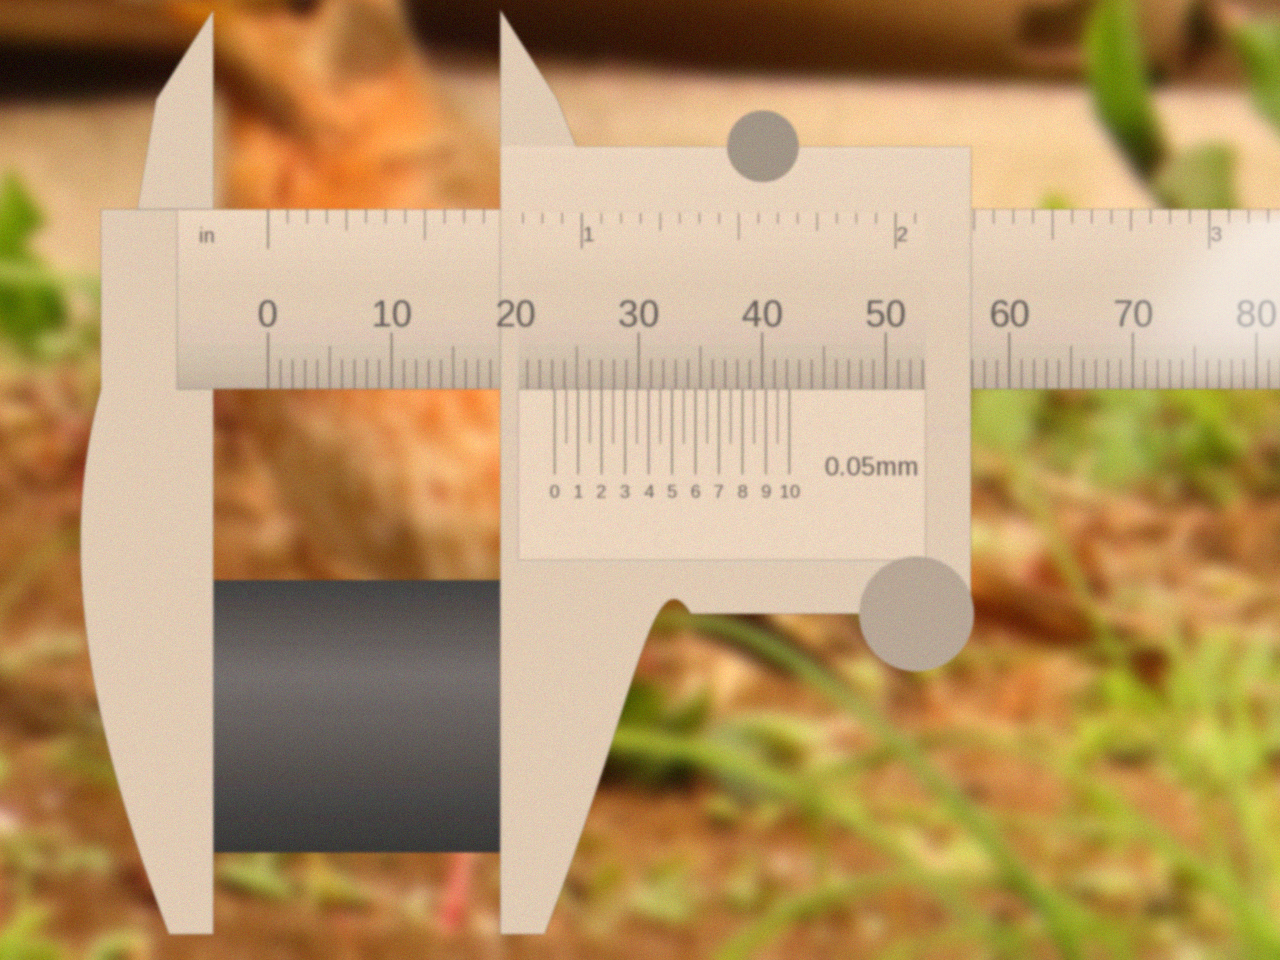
mm 23.2
